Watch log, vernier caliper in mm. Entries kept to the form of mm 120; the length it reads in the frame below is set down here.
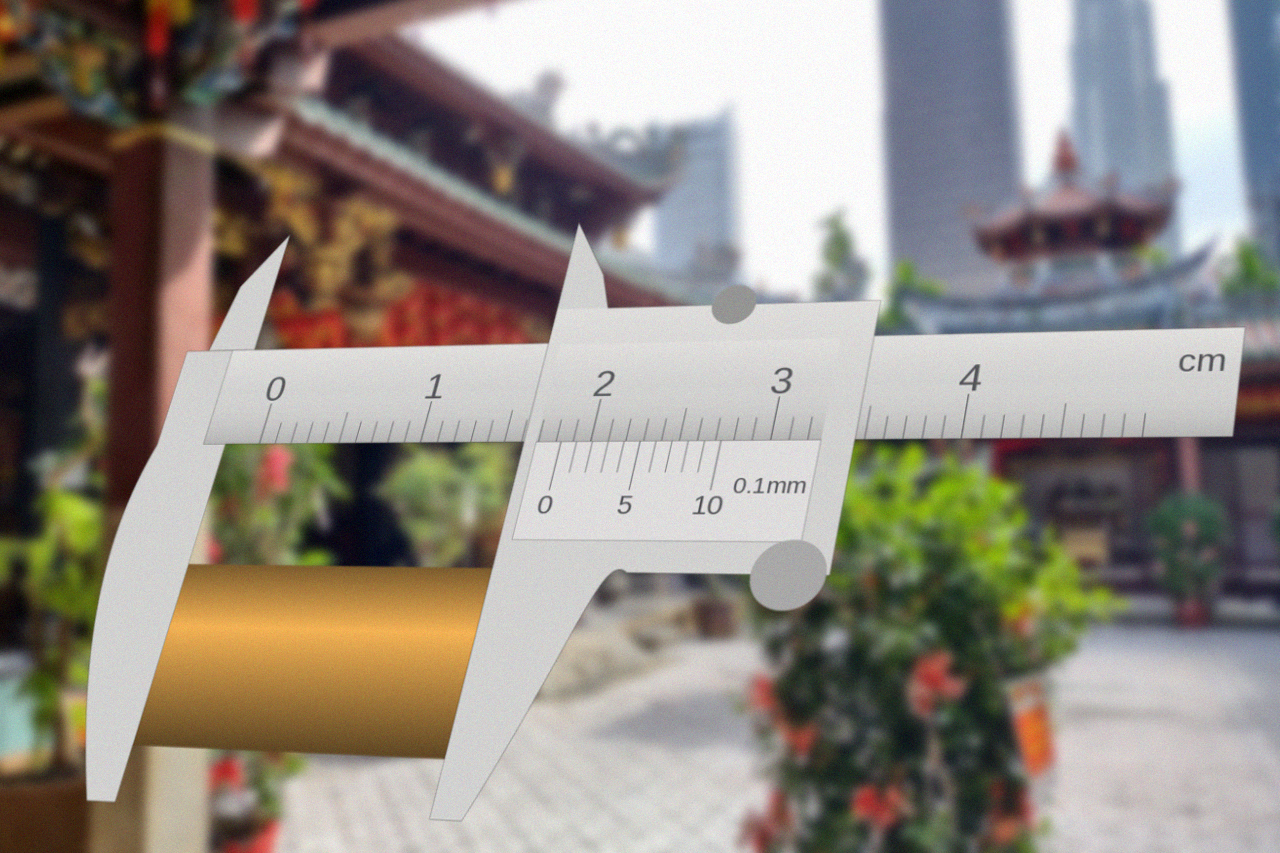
mm 18.3
